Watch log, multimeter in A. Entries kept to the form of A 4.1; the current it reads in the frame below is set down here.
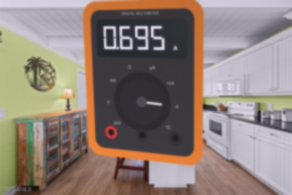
A 0.695
